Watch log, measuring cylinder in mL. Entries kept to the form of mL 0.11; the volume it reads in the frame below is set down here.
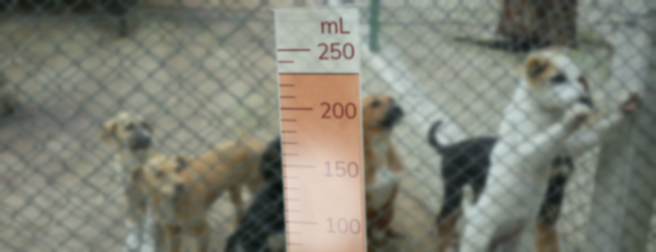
mL 230
